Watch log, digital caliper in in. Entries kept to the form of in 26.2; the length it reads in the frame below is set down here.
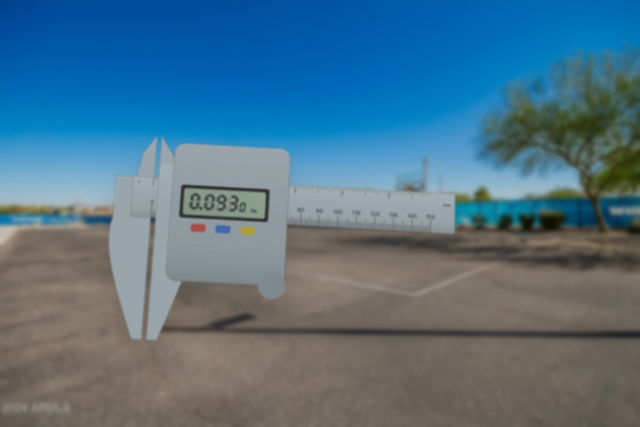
in 0.0930
